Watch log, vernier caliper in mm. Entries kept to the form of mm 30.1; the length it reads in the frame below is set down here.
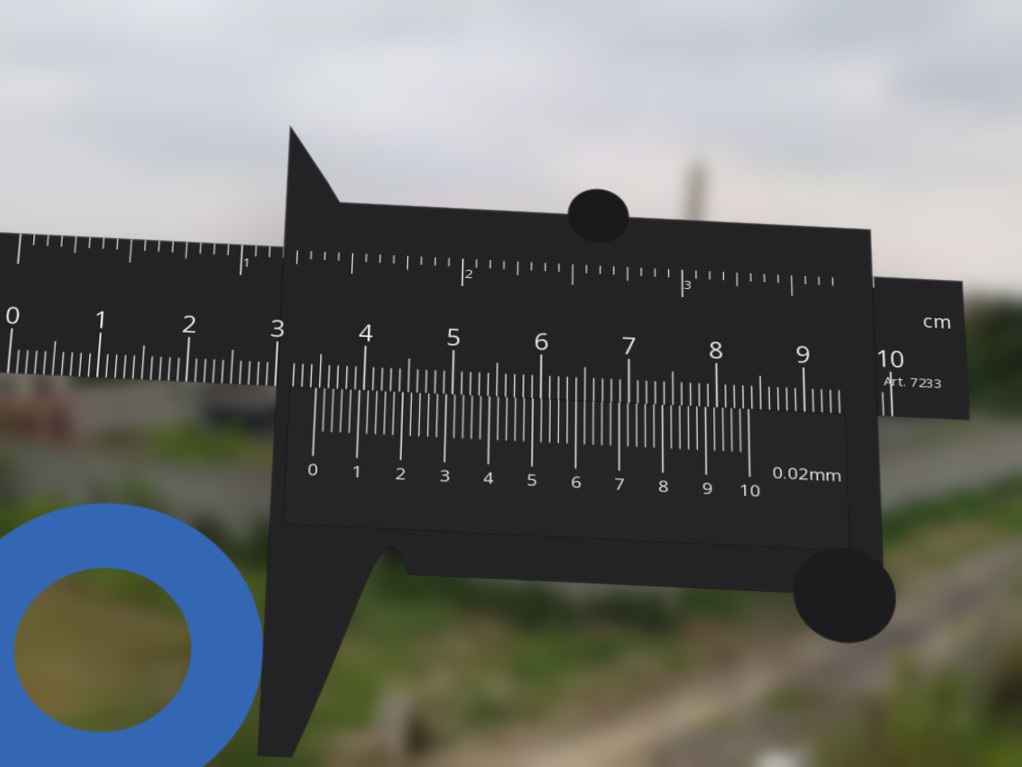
mm 34.6
